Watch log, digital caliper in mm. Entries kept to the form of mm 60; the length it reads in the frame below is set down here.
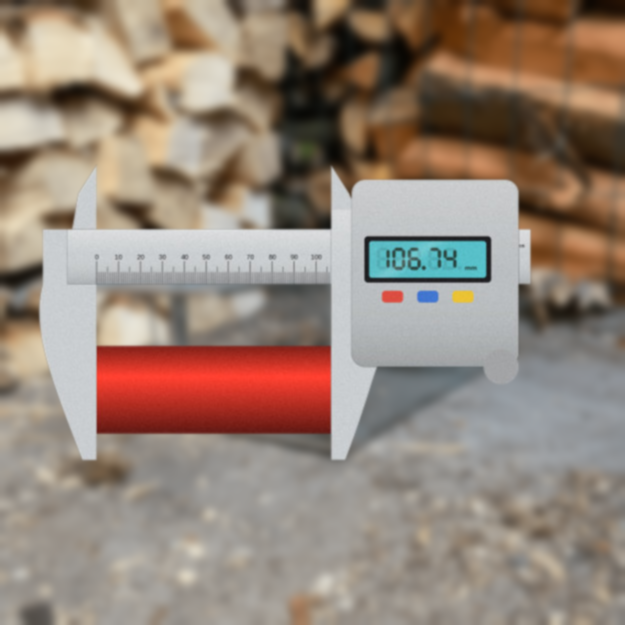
mm 106.74
